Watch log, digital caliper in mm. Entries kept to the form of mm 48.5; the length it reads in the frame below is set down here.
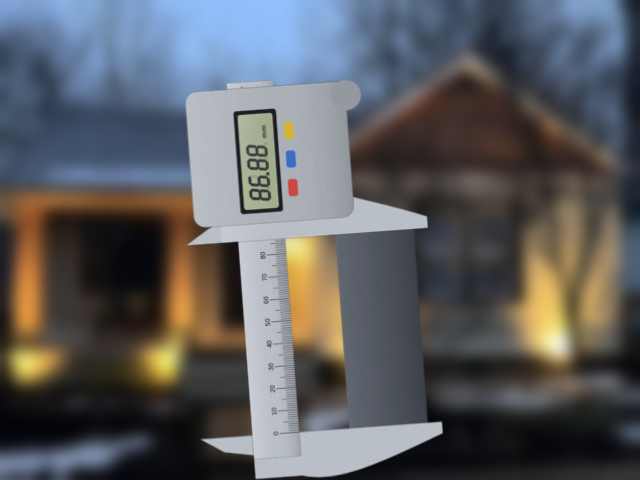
mm 86.88
